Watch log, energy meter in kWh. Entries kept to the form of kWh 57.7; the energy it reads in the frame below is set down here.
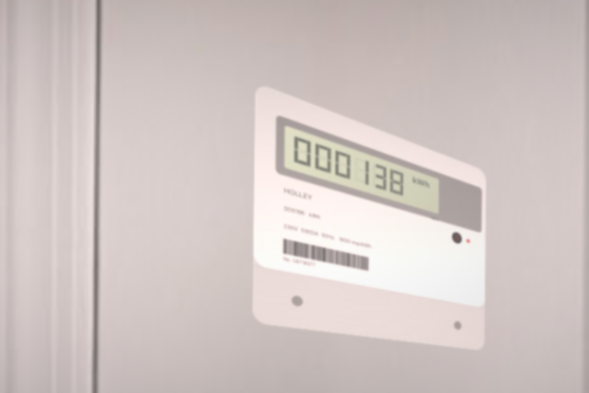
kWh 138
